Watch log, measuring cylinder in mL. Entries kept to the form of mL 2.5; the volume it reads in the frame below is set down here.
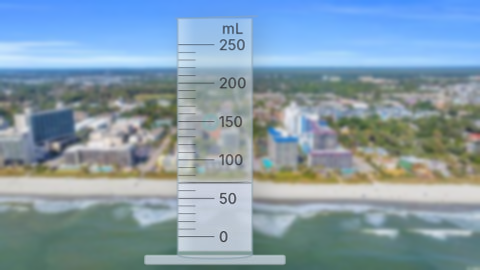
mL 70
